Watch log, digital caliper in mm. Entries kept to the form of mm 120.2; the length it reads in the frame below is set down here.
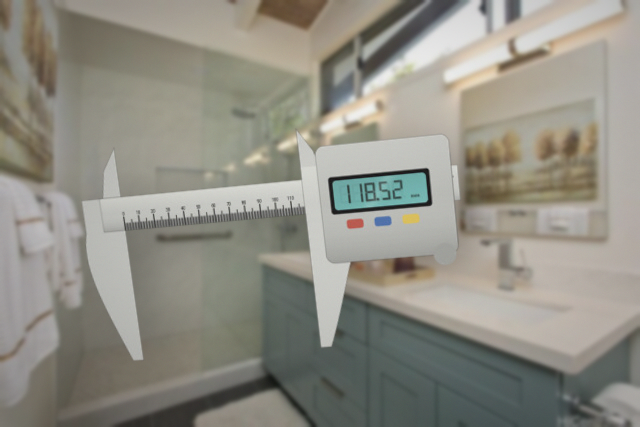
mm 118.52
